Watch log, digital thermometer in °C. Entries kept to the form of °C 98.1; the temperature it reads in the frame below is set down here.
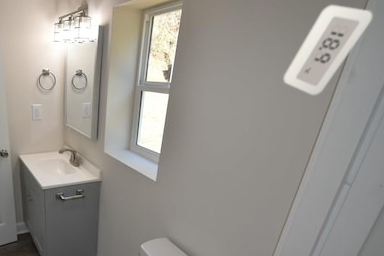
°C 18.9
